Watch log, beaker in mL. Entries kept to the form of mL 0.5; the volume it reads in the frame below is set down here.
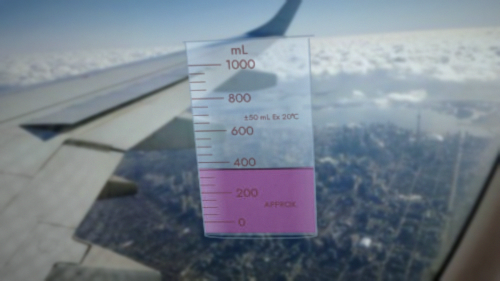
mL 350
